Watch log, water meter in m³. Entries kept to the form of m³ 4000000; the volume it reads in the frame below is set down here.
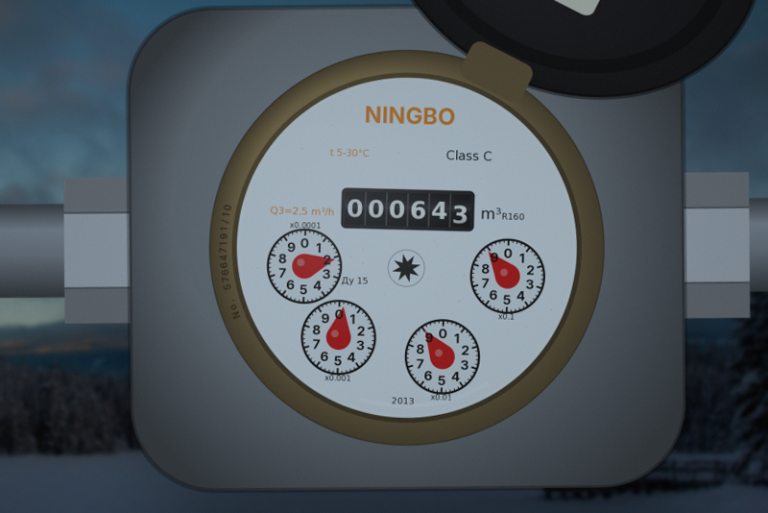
m³ 642.8902
